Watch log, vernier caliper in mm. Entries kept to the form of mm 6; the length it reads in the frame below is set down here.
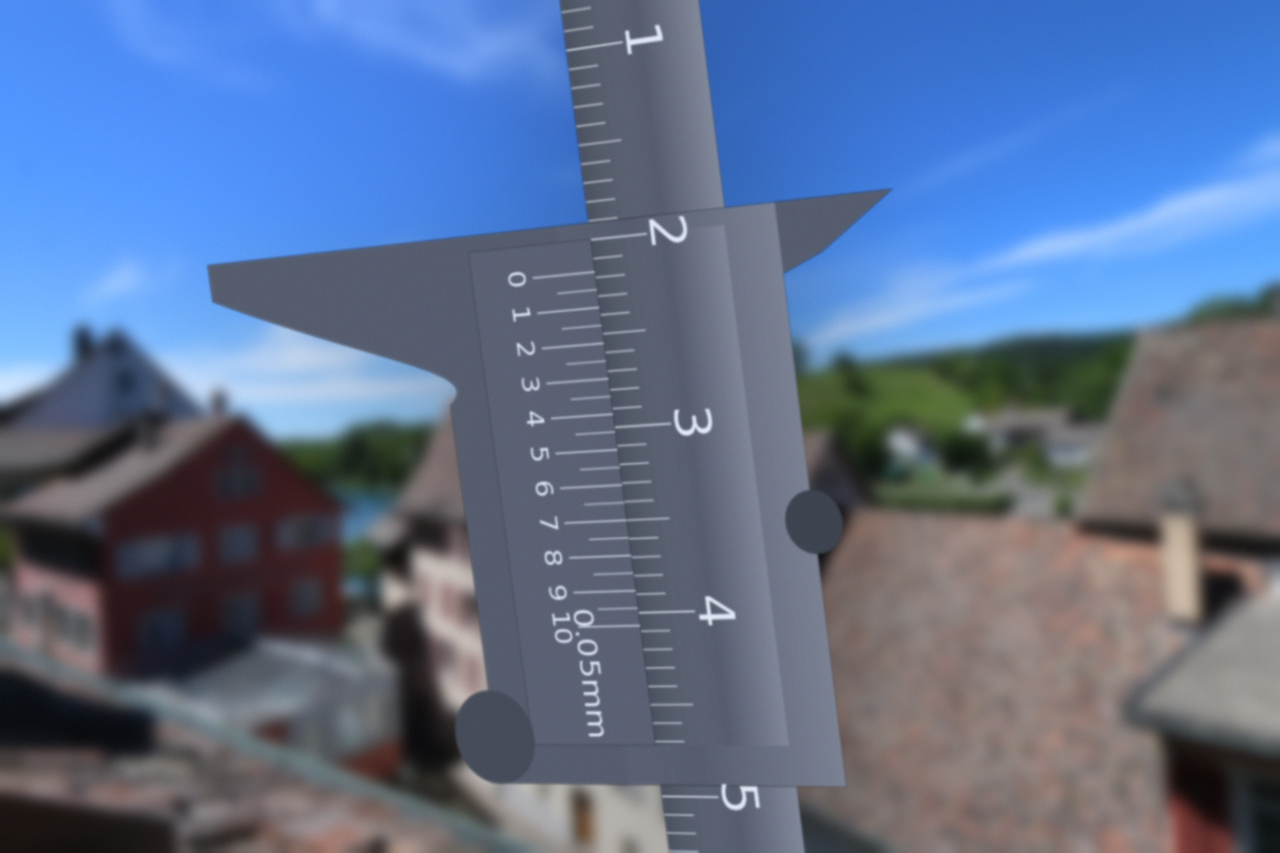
mm 21.7
